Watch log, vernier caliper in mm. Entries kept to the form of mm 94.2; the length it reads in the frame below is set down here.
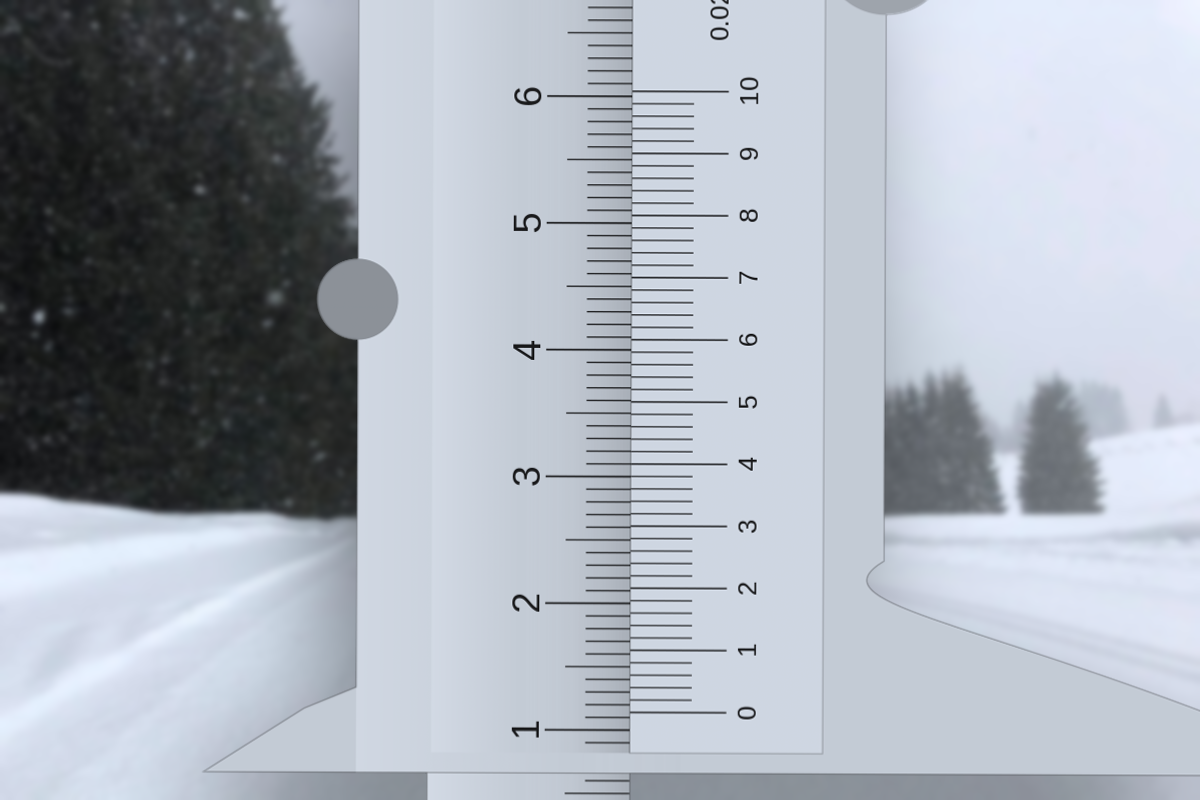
mm 11.4
